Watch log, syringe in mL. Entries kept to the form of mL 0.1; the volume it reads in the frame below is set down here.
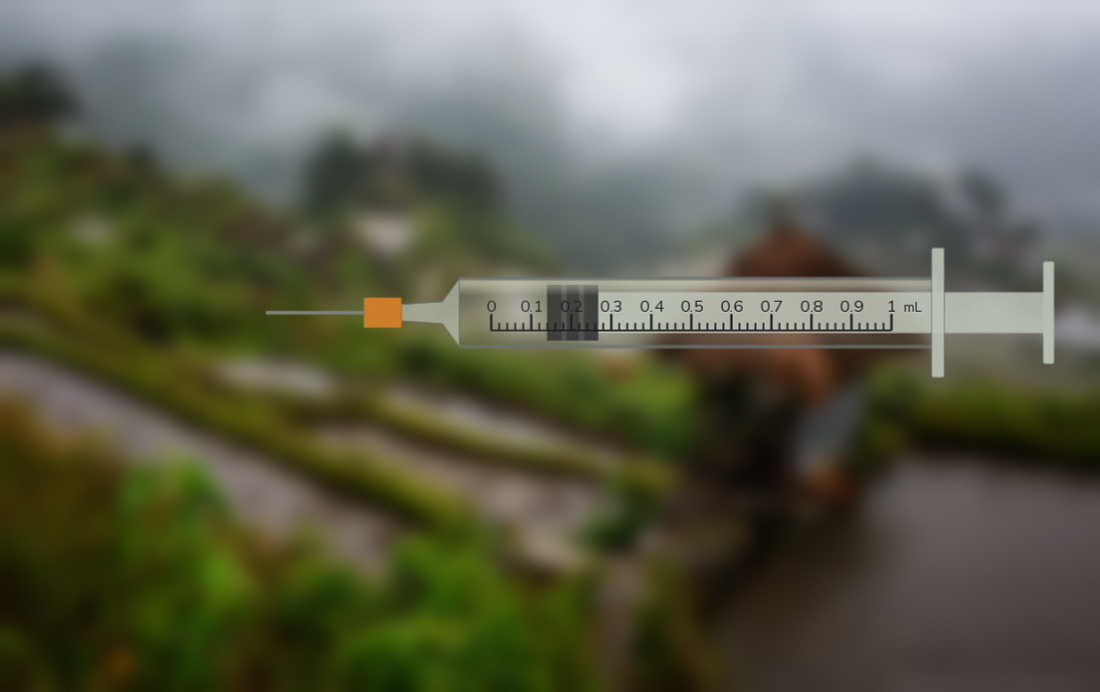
mL 0.14
